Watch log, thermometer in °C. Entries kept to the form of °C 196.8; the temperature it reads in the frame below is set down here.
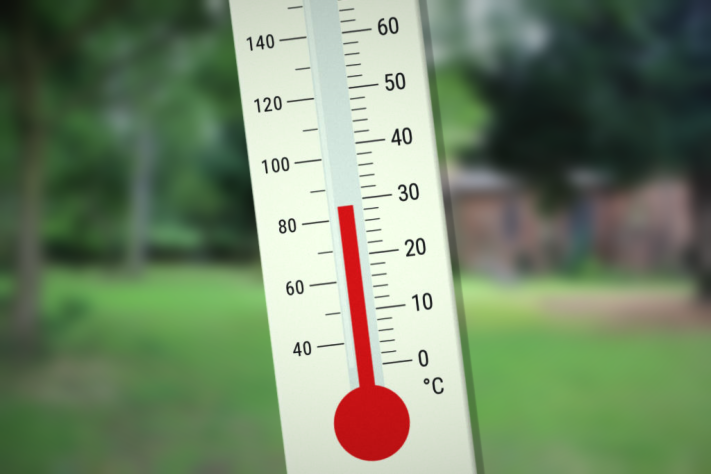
°C 29
